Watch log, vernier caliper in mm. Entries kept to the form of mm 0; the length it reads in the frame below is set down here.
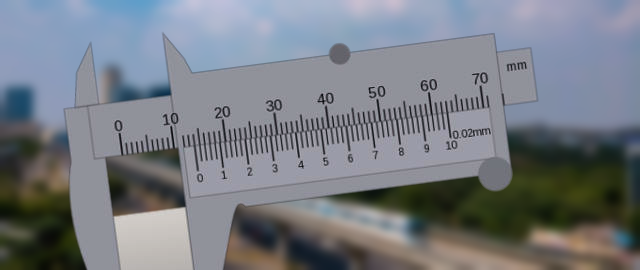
mm 14.0
